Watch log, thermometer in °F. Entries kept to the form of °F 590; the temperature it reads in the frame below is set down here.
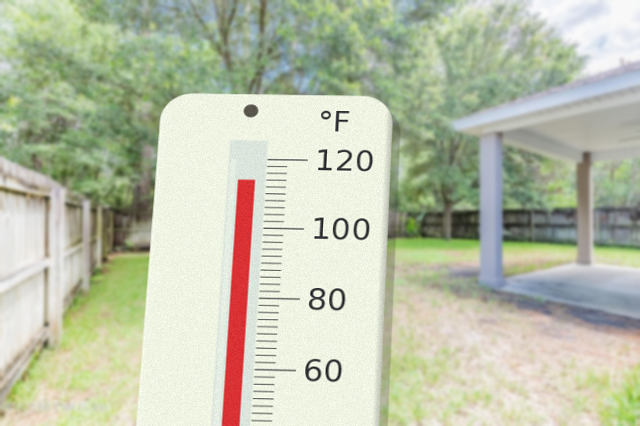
°F 114
